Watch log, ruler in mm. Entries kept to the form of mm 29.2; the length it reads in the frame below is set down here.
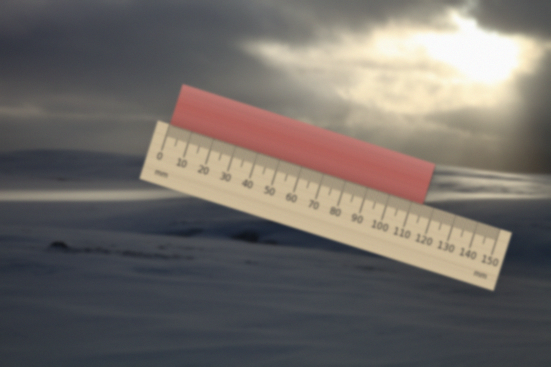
mm 115
